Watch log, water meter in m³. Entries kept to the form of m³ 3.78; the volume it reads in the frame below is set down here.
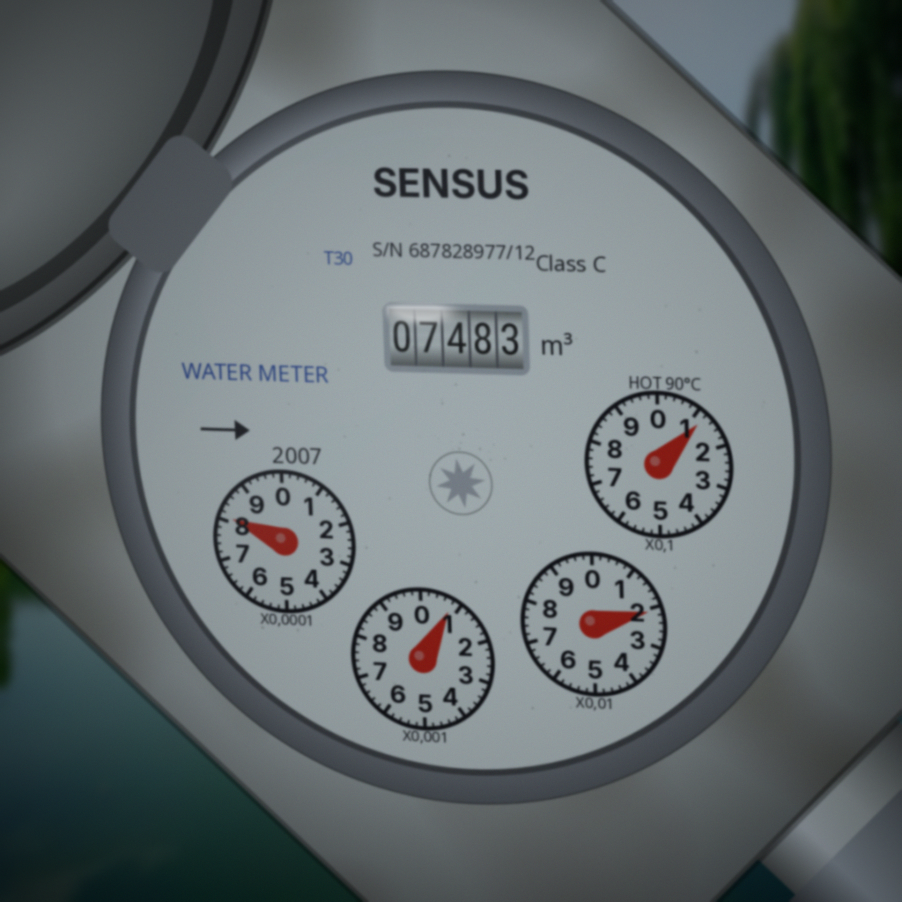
m³ 7483.1208
